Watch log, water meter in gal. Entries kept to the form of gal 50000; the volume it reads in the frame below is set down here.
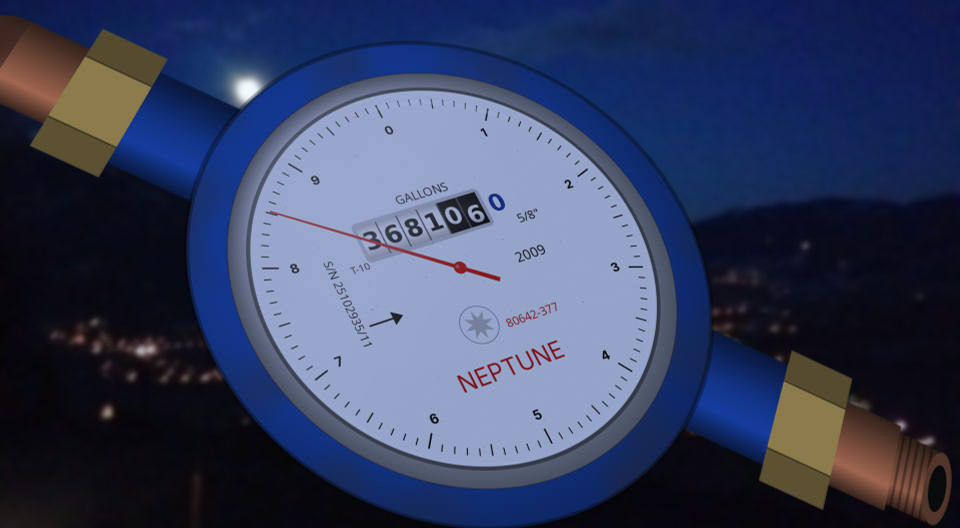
gal 3681058.5
